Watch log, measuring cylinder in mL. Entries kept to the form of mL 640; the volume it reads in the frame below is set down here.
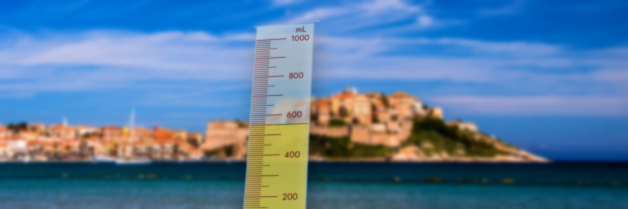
mL 550
